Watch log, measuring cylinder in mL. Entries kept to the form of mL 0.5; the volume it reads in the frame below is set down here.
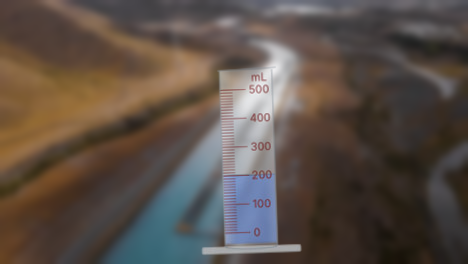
mL 200
